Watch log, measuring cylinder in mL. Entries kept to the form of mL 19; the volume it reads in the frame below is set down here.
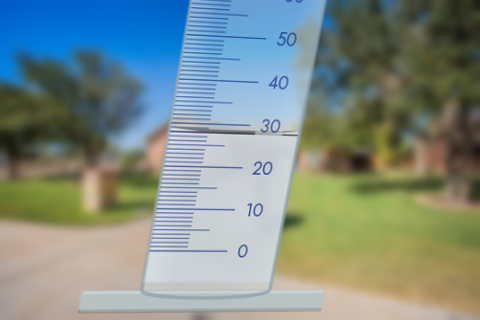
mL 28
